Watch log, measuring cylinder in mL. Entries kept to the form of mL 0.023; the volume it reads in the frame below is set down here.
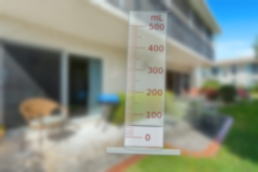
mL 50
